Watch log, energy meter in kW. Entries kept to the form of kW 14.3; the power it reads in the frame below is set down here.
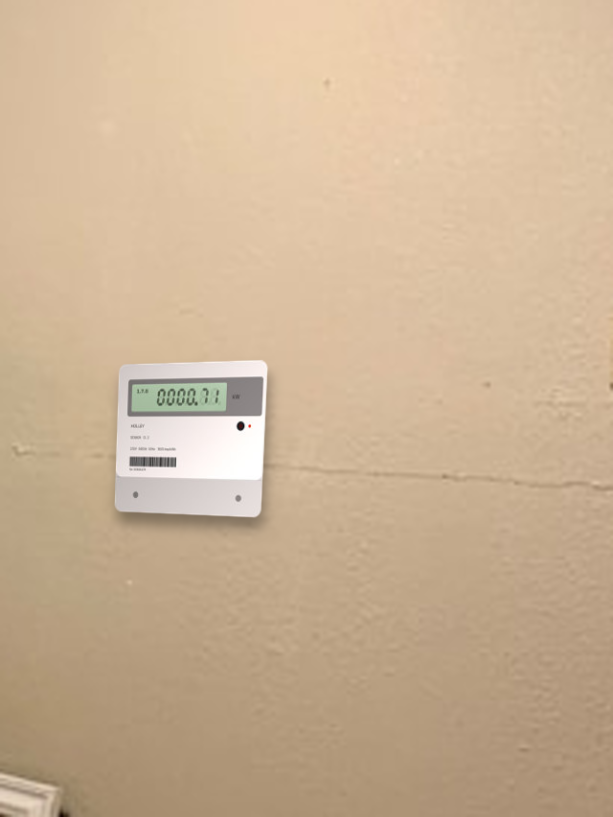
kW 0.71
